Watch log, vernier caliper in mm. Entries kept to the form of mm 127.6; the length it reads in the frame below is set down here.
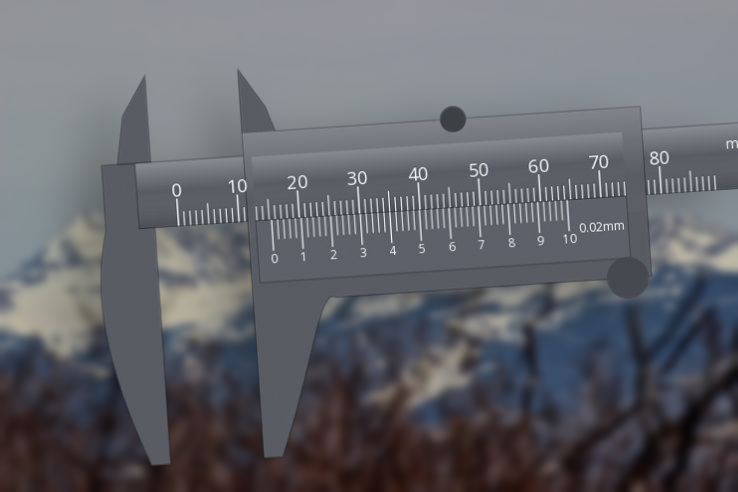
mm 15.4
